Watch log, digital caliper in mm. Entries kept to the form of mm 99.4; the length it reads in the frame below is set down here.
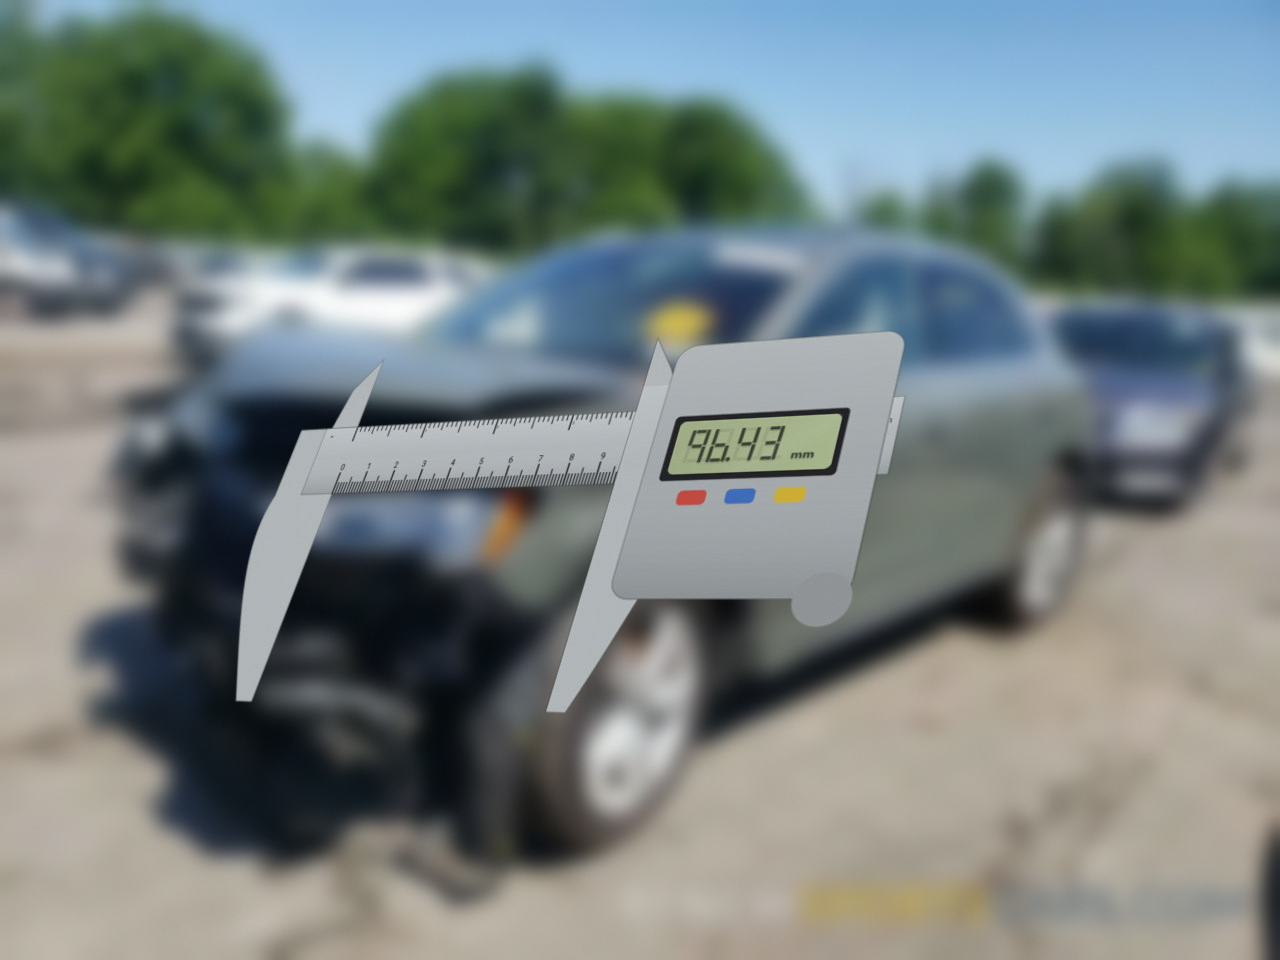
mm 96.43
